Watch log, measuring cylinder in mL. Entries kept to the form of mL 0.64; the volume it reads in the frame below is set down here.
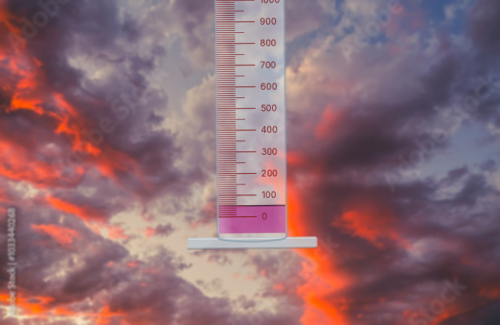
mL 50
